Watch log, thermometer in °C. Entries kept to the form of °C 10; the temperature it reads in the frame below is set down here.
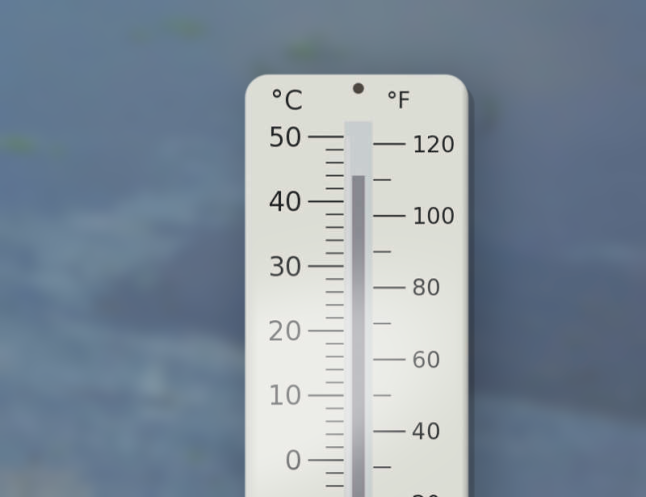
°C 44
